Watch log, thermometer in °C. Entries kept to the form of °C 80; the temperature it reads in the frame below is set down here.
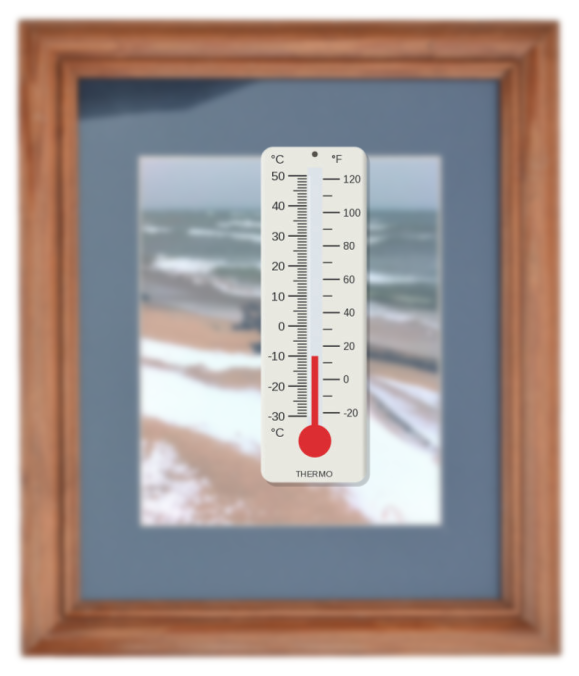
°C -10
